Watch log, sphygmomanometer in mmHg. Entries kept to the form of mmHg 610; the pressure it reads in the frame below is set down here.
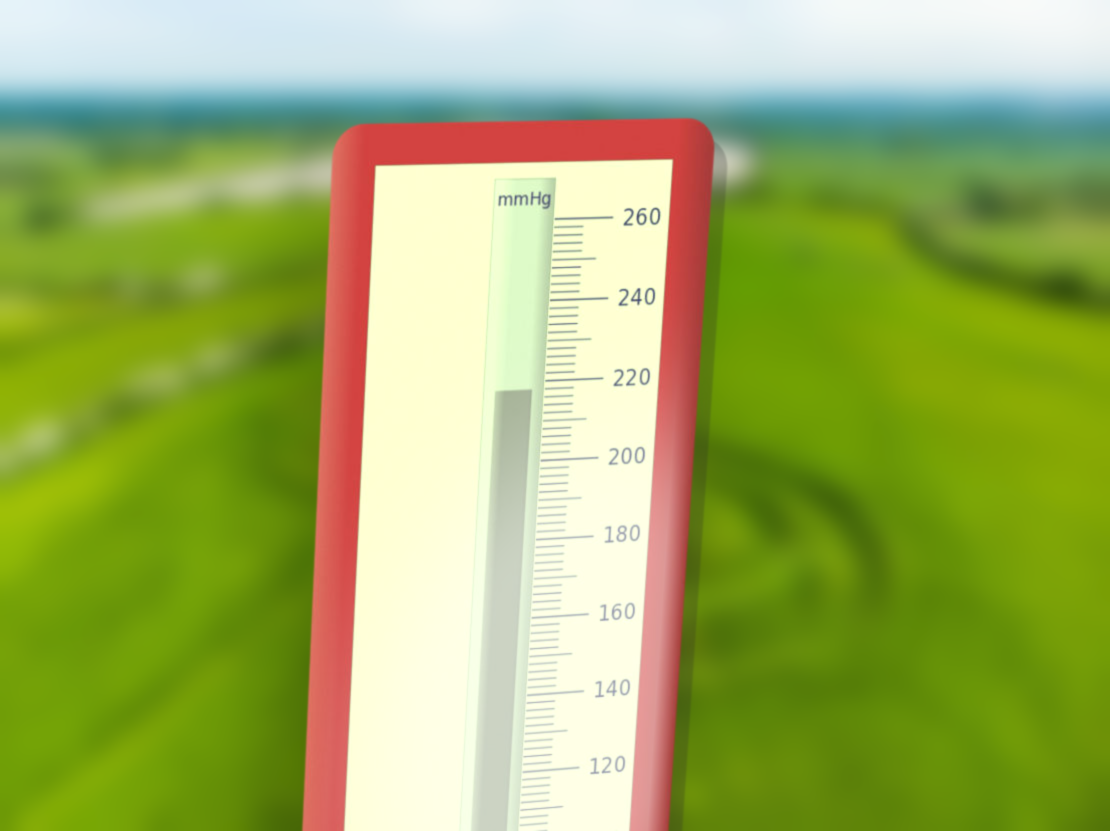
mmHg 218
